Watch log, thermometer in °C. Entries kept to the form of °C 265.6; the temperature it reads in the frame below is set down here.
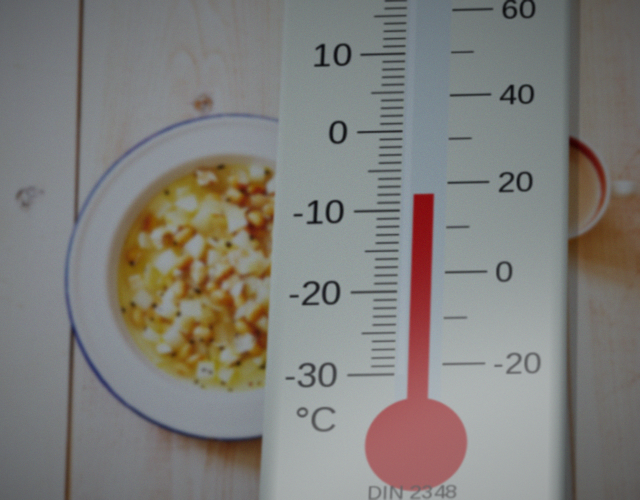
°C -8
